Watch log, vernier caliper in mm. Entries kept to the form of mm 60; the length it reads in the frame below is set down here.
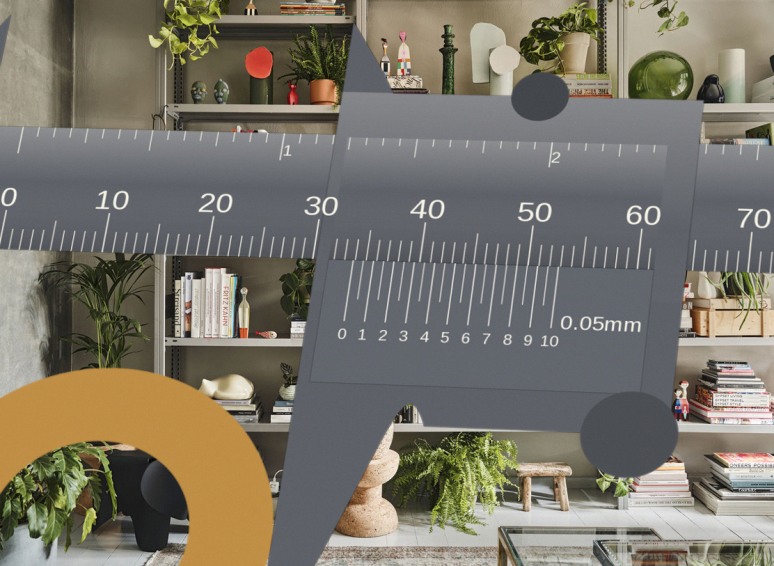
mm 33.8
